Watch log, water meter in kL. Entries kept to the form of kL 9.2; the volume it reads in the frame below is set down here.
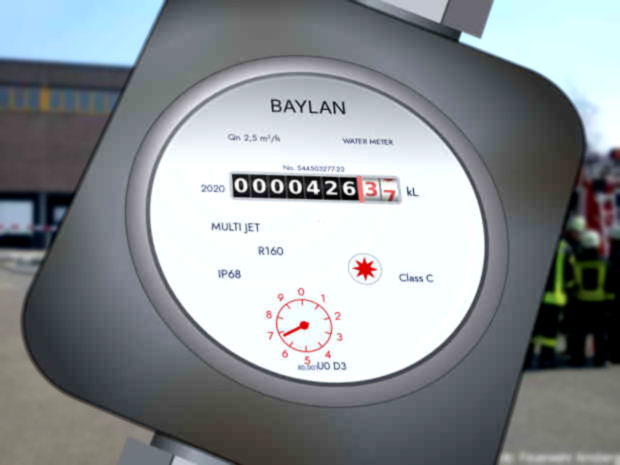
kL 426.366
